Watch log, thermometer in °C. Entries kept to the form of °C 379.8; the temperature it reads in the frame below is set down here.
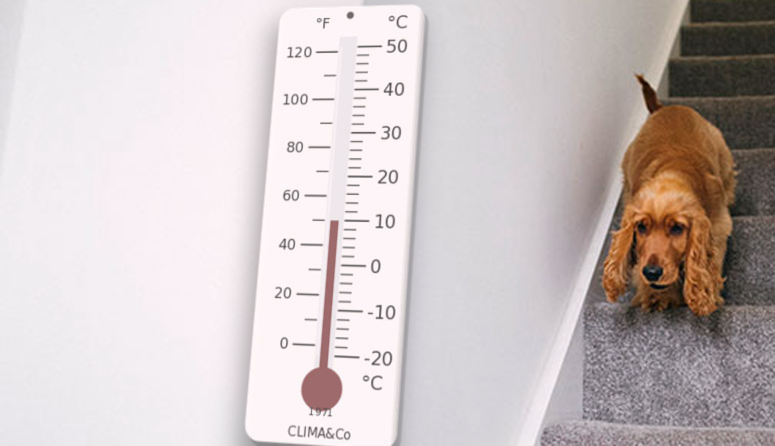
°C 10
